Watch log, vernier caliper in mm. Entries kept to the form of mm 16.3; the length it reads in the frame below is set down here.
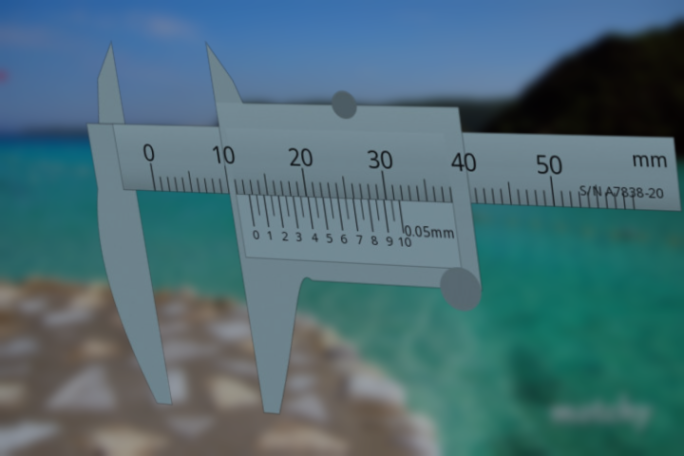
mm 12.6
